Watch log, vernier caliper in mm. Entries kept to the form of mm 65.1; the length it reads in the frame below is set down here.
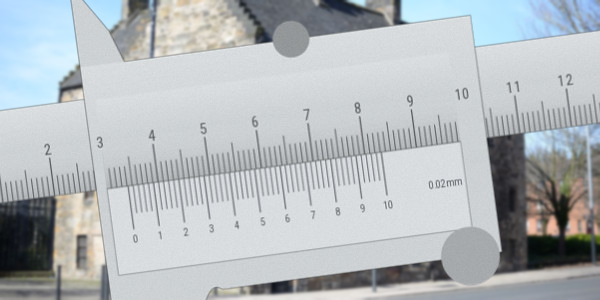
mm 34.2
